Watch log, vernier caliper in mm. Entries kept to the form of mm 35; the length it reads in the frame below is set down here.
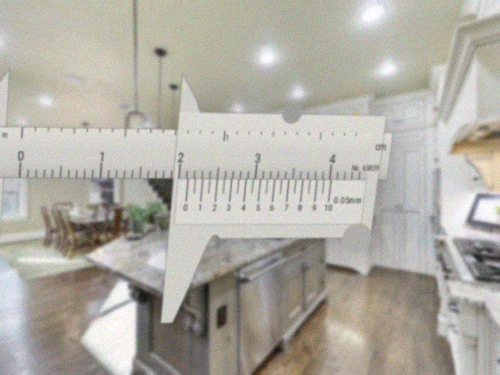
mm 21.2
